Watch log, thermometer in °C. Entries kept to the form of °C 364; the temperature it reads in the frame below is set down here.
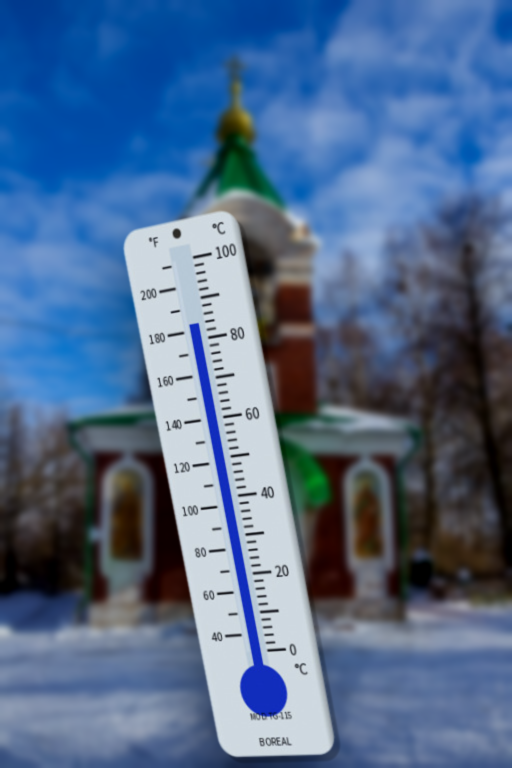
°C 84
